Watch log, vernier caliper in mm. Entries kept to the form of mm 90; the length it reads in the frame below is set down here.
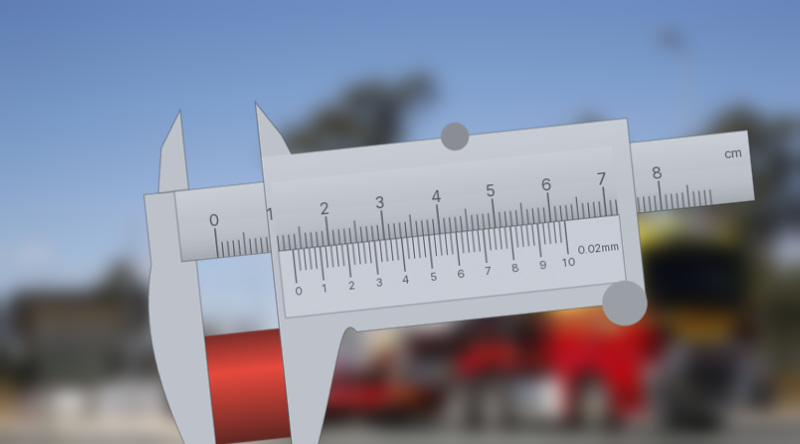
mm 13.5
